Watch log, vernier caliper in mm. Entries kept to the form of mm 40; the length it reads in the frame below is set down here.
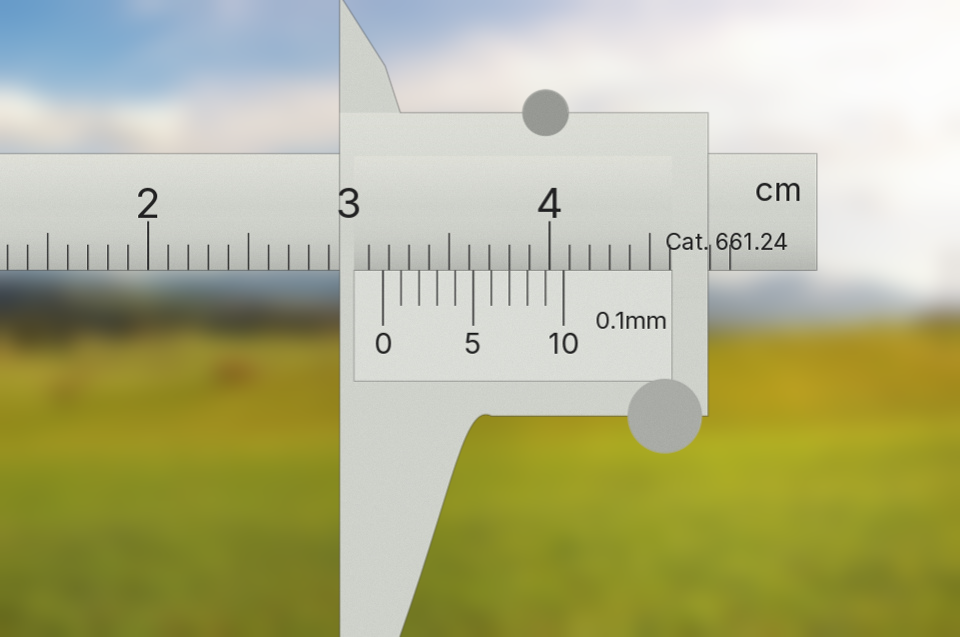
mm 31.7
